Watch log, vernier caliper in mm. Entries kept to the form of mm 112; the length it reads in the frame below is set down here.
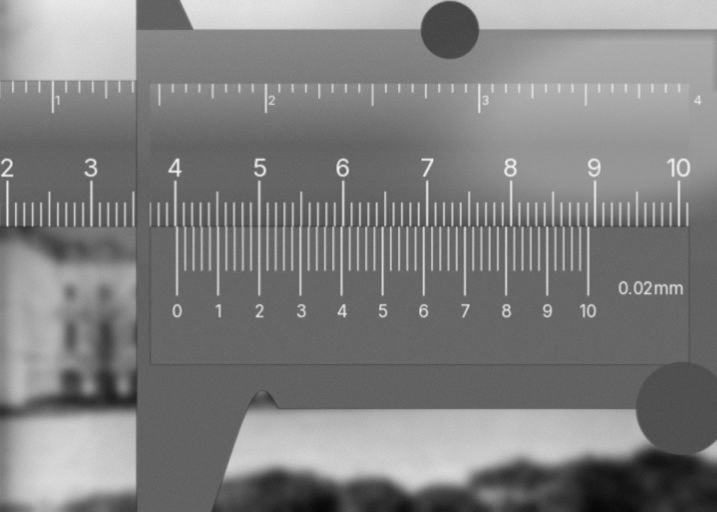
mm 40.2
